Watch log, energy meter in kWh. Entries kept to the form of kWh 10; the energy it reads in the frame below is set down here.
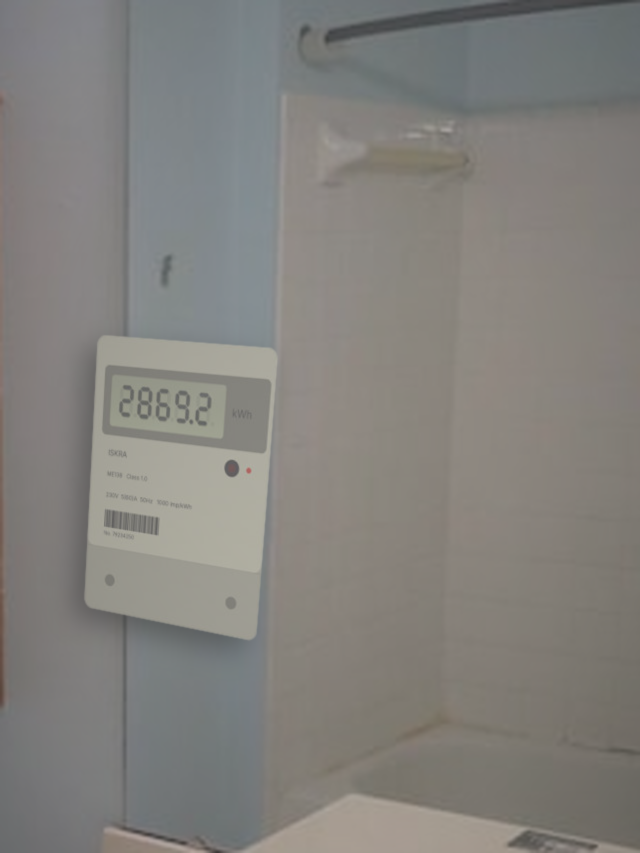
kWh 2869.2
